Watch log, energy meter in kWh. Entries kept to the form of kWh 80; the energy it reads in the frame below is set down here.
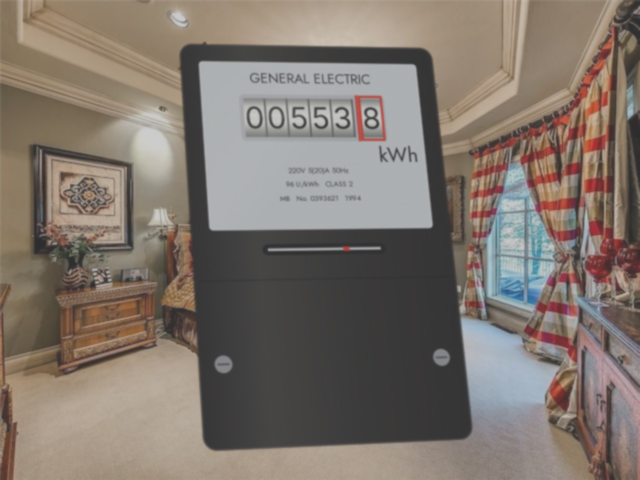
kWh 553.8
